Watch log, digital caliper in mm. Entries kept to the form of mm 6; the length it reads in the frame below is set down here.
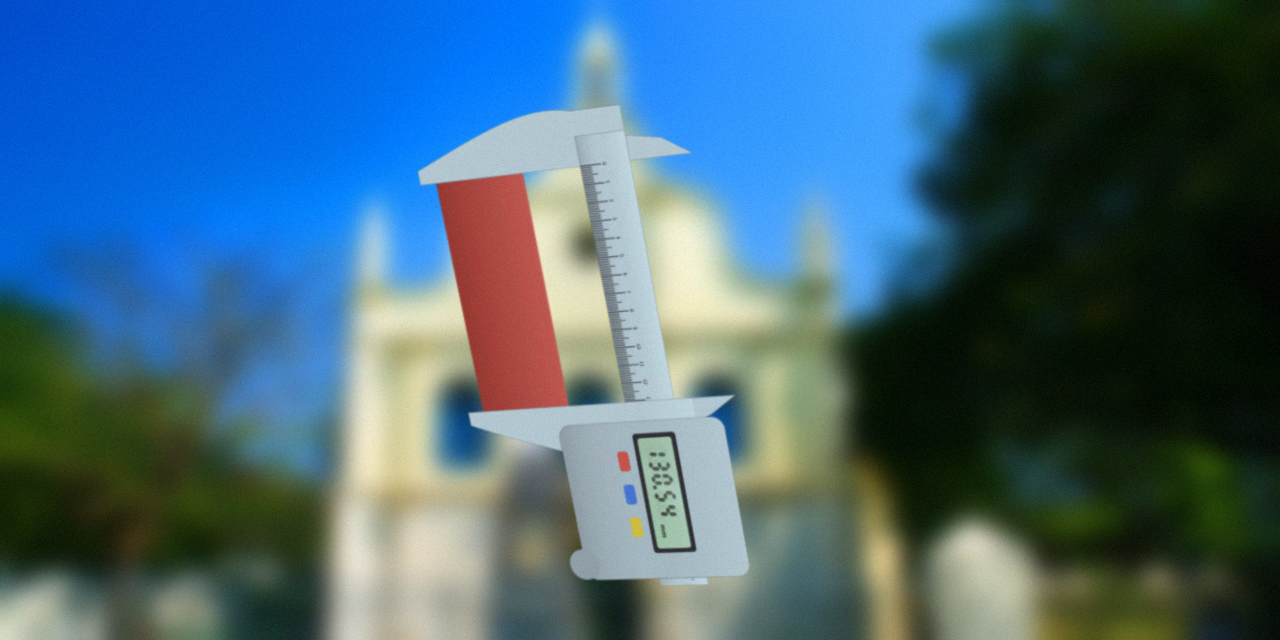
mm 130.54
